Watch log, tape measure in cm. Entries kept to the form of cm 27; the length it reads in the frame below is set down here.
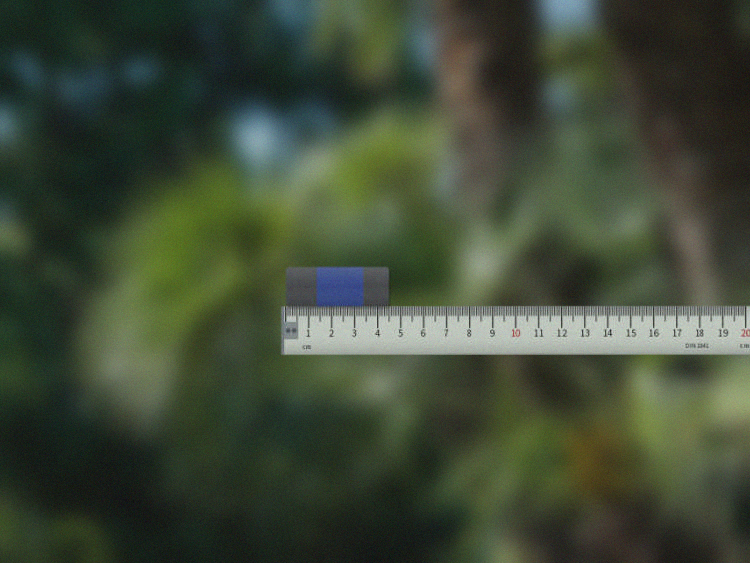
cm 4.5
